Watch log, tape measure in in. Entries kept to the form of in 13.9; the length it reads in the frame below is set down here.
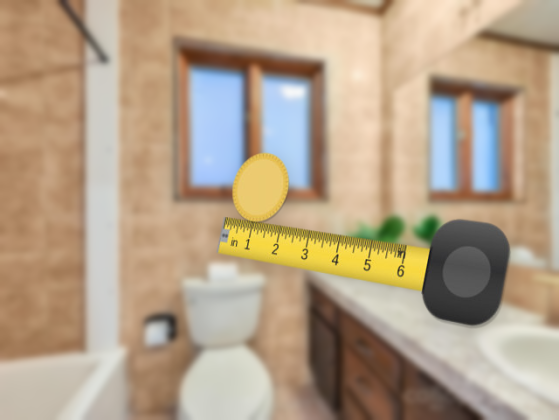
in 2
